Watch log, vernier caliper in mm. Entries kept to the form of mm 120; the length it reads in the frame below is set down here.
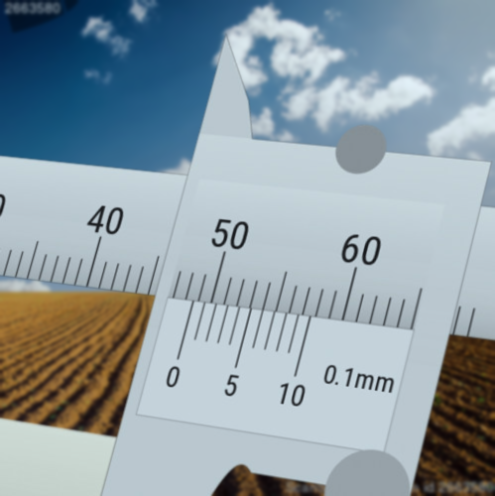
mm 48.6
